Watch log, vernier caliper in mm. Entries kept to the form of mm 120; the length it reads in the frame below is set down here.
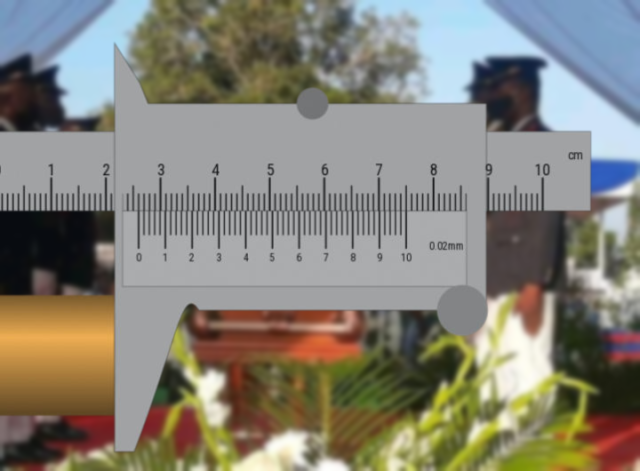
mm 26.0
